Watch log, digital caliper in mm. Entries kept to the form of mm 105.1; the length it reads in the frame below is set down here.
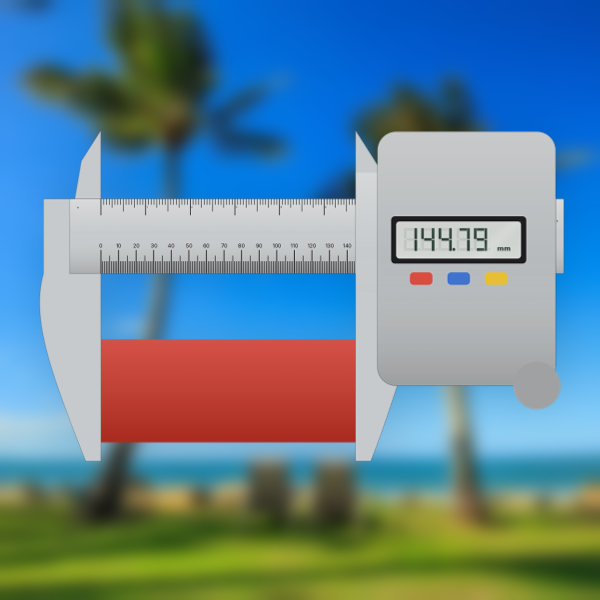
mm 144.79
